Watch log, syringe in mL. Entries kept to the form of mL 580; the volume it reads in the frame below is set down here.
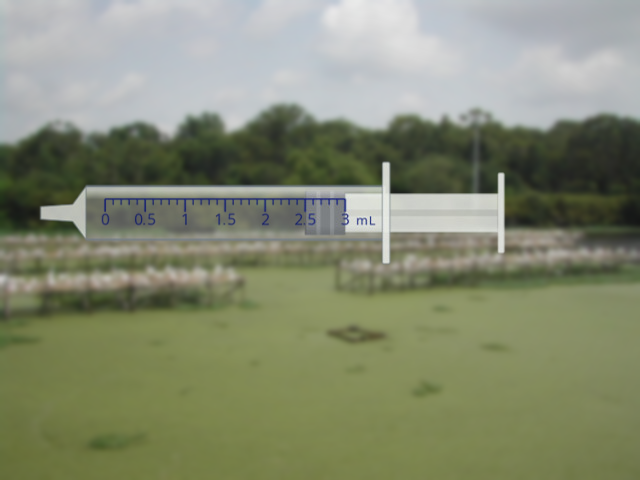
mL 2.5
